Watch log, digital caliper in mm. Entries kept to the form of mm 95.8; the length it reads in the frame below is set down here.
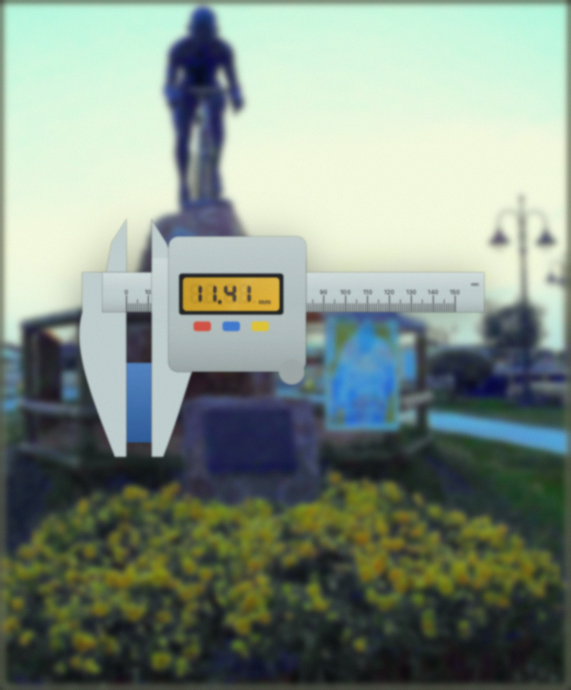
mm 11.41
